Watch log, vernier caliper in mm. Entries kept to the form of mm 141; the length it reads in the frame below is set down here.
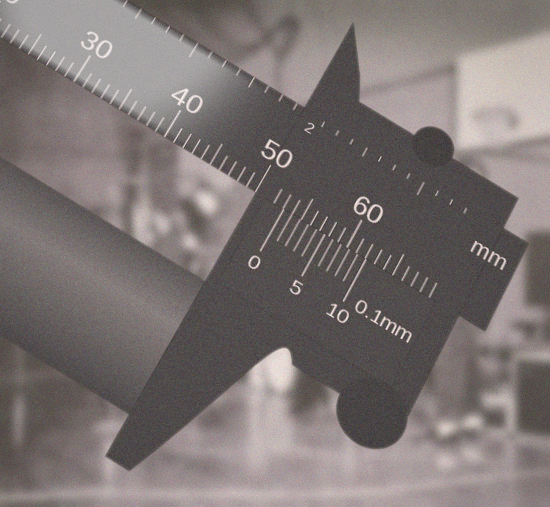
mm 53.1
